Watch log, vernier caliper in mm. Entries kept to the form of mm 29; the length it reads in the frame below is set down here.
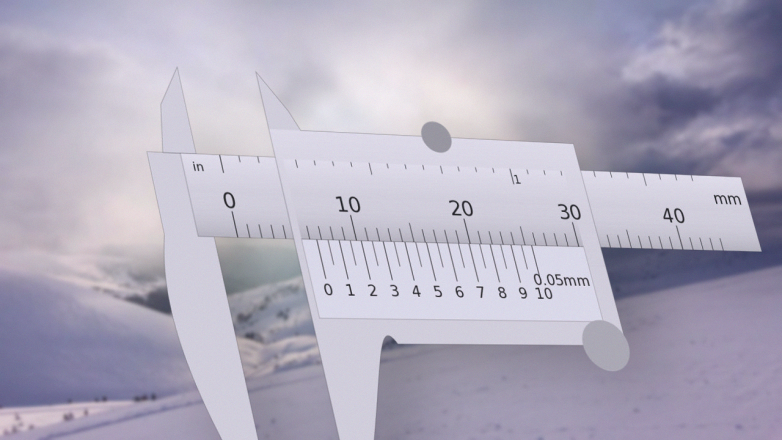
mm 6.6
